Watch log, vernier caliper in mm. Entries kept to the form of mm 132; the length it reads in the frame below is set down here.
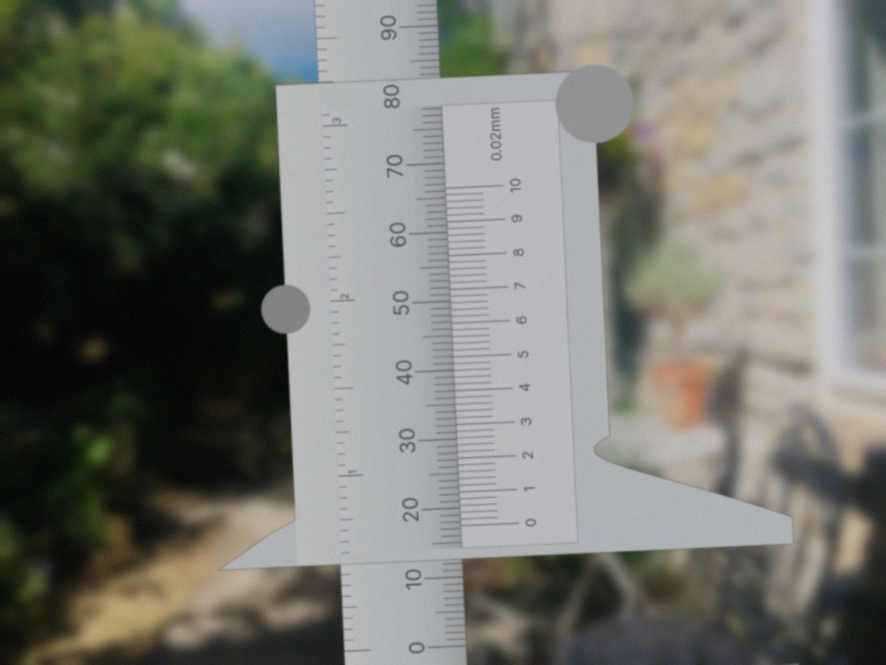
mm 17.4
